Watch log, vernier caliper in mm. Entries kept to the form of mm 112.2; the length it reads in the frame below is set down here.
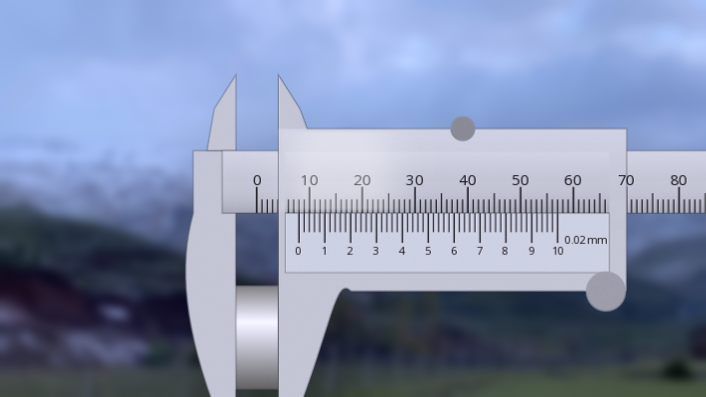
mm 8.0
